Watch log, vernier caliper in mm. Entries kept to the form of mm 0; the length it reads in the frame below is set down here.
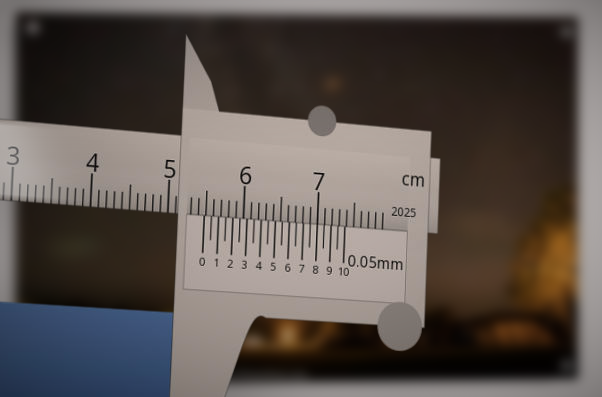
mm 54.8
